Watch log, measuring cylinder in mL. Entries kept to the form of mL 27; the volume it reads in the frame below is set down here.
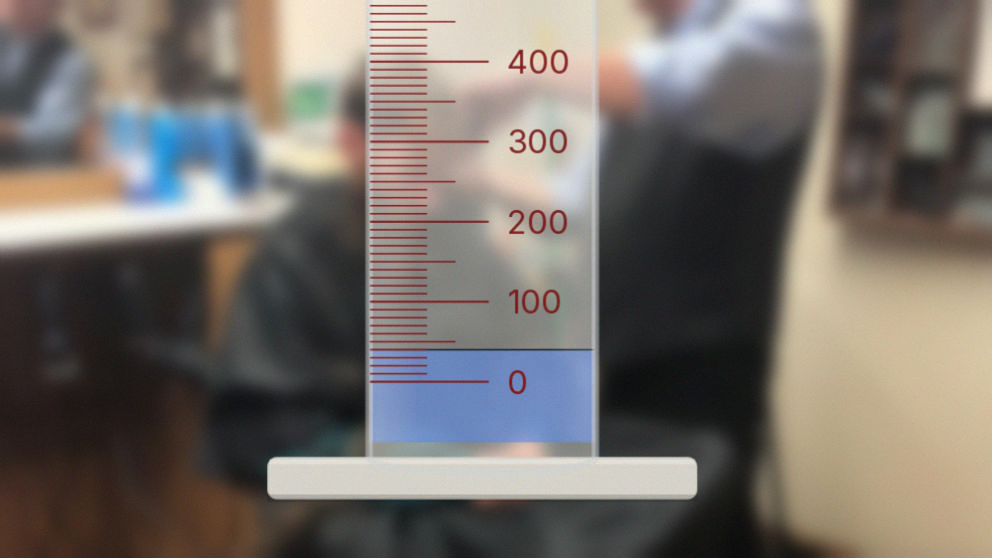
mL 40
